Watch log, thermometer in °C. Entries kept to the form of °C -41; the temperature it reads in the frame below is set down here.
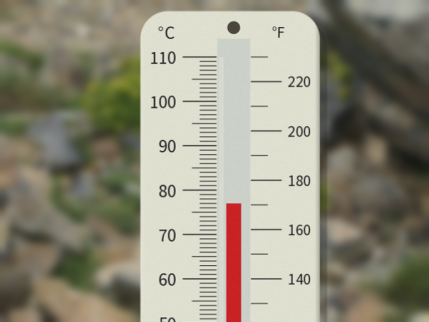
°C 77
